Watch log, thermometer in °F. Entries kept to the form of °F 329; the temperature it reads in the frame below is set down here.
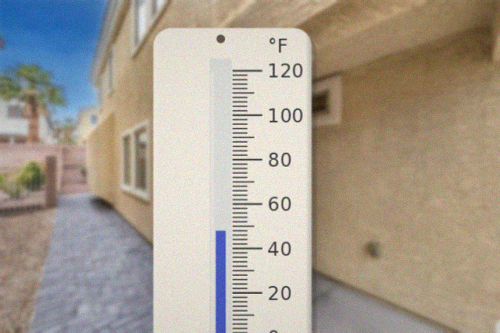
°F 48
